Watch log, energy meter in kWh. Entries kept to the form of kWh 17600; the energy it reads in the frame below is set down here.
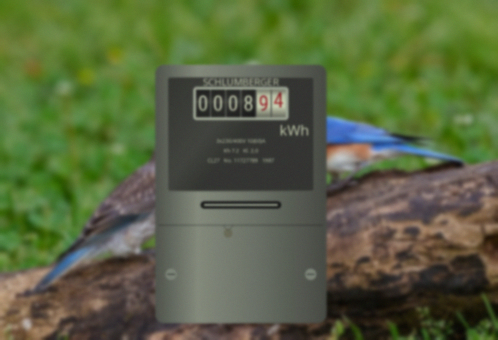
kWh 8.94
